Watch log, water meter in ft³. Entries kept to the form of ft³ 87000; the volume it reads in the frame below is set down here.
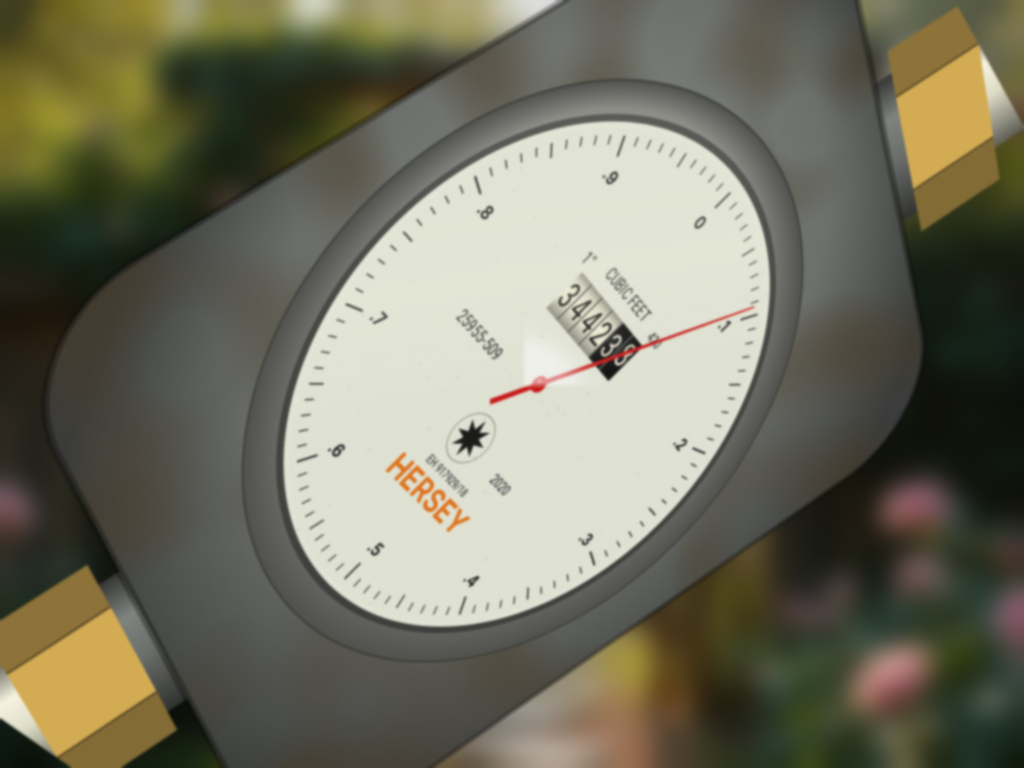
ft³ 344238.09
